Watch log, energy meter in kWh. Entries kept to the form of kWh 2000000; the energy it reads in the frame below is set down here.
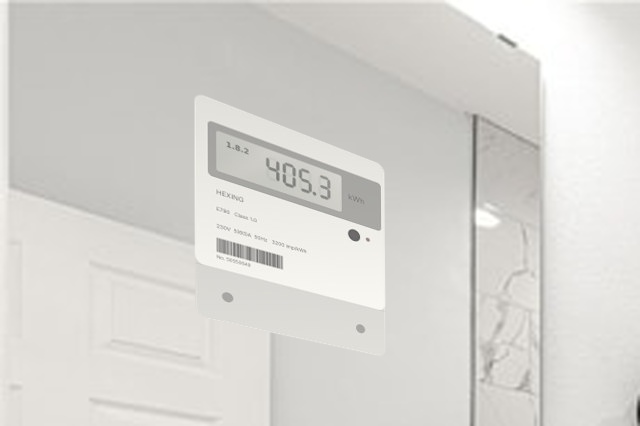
kWh 405.3
